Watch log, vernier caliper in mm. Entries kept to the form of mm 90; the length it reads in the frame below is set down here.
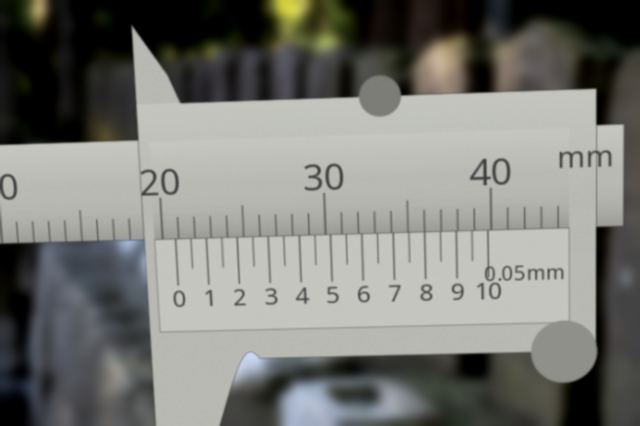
mm 20.8
